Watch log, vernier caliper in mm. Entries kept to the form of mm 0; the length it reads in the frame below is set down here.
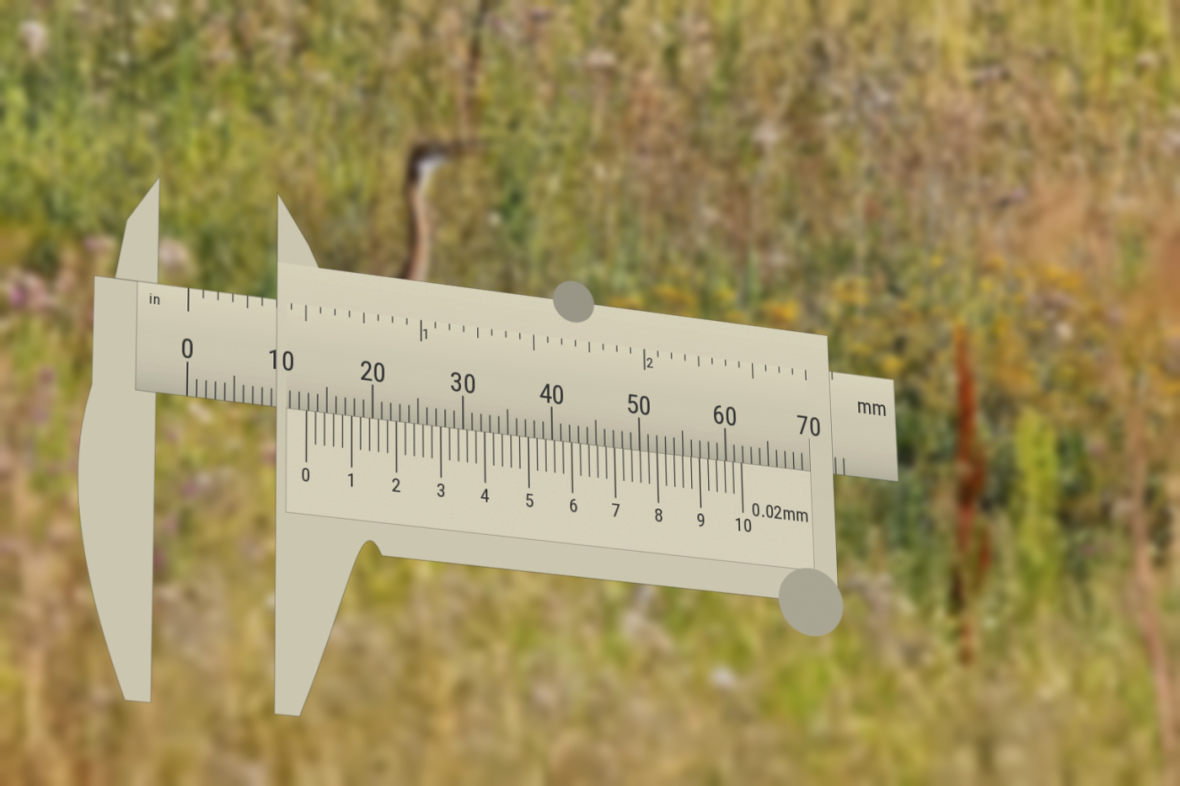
mm 12.8
